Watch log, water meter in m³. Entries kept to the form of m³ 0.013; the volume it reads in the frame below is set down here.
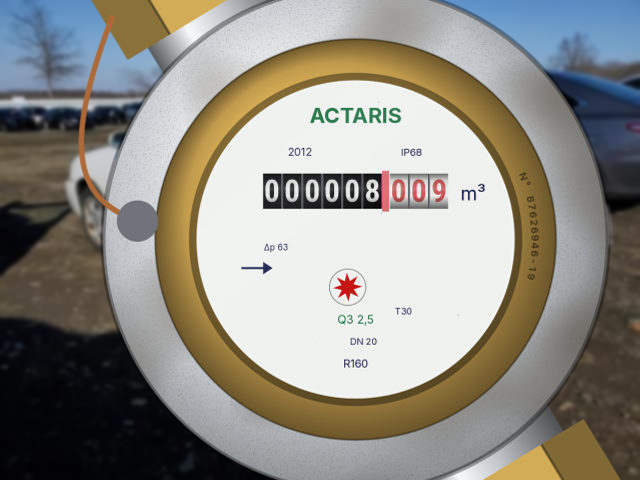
m³ 8.009
